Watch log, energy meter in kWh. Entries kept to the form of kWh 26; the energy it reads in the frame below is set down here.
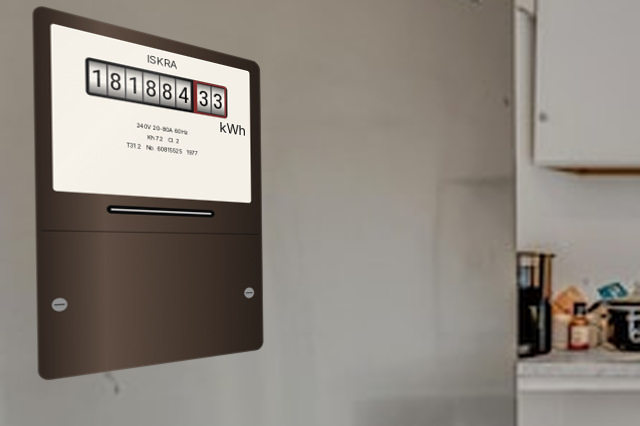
kWh 181884.33
